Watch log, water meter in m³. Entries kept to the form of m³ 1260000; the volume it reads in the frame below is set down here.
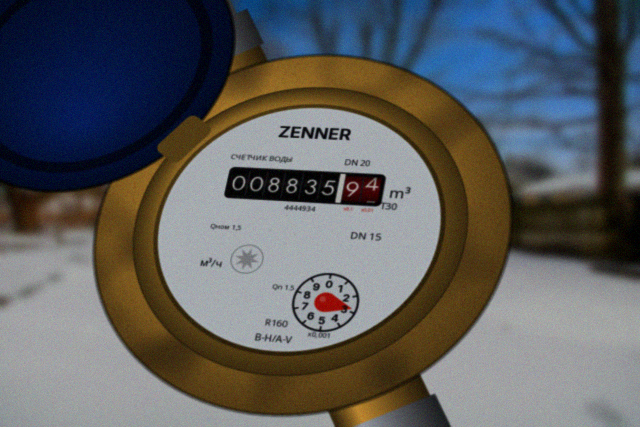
m³ 8835.942
